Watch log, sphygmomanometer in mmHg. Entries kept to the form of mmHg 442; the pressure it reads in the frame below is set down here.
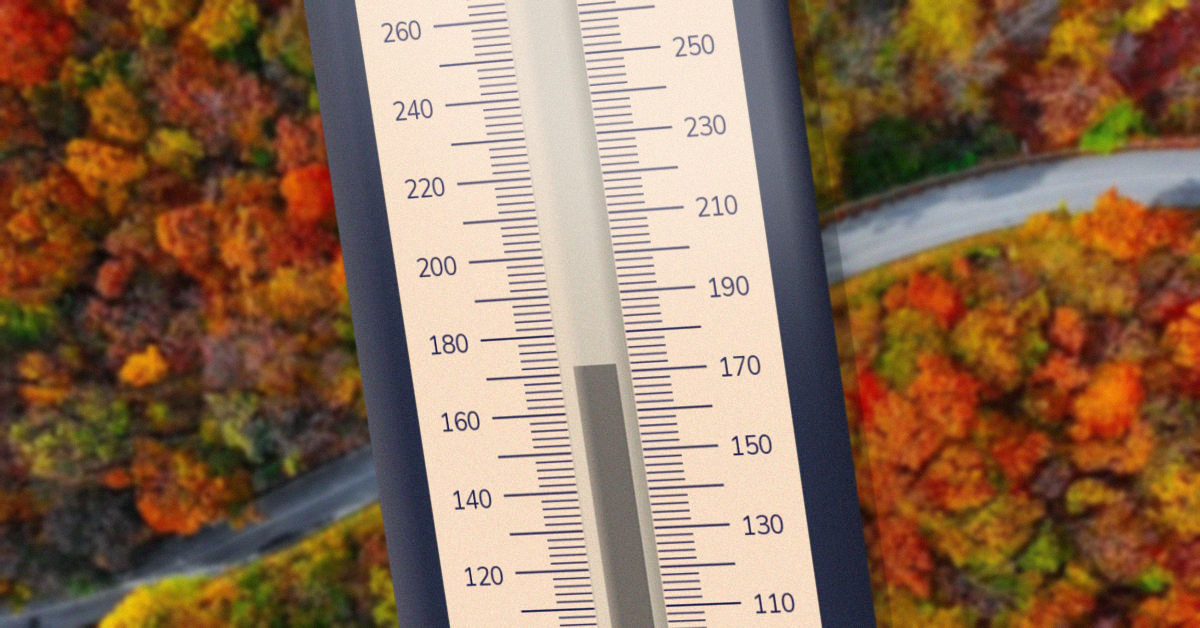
mmHg 172
